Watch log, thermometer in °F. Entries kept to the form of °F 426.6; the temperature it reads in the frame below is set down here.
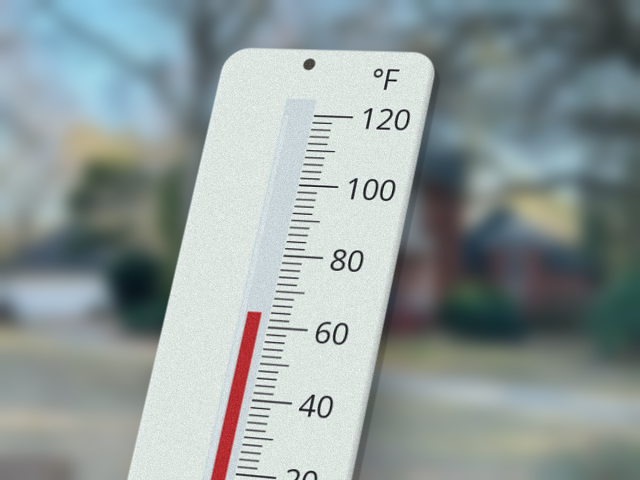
°F 64
